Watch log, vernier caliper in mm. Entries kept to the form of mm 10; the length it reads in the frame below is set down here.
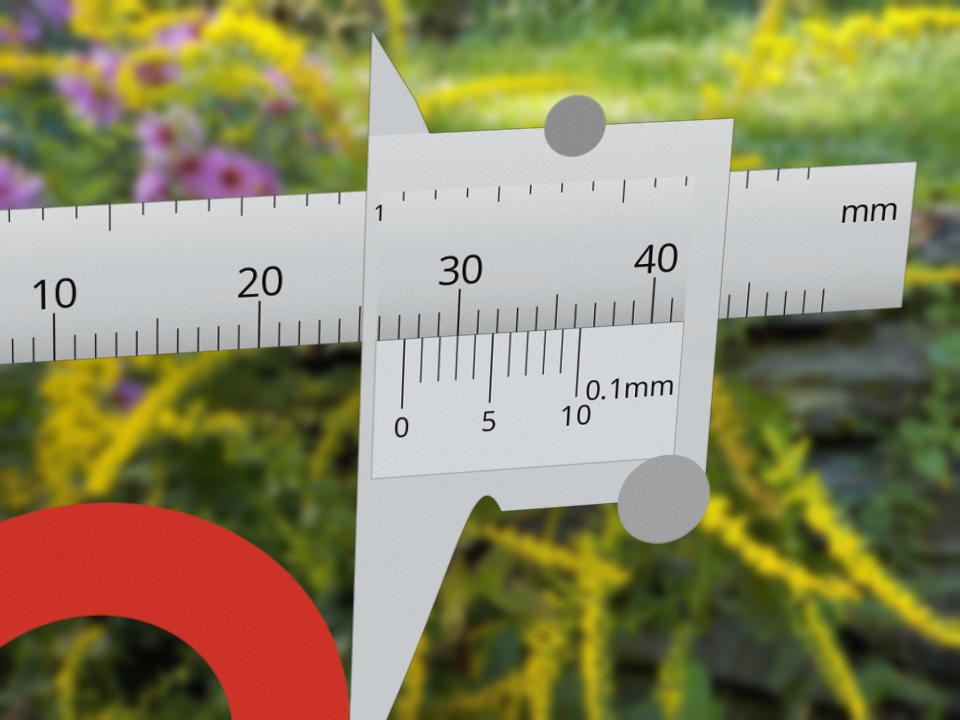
mm 27.3
